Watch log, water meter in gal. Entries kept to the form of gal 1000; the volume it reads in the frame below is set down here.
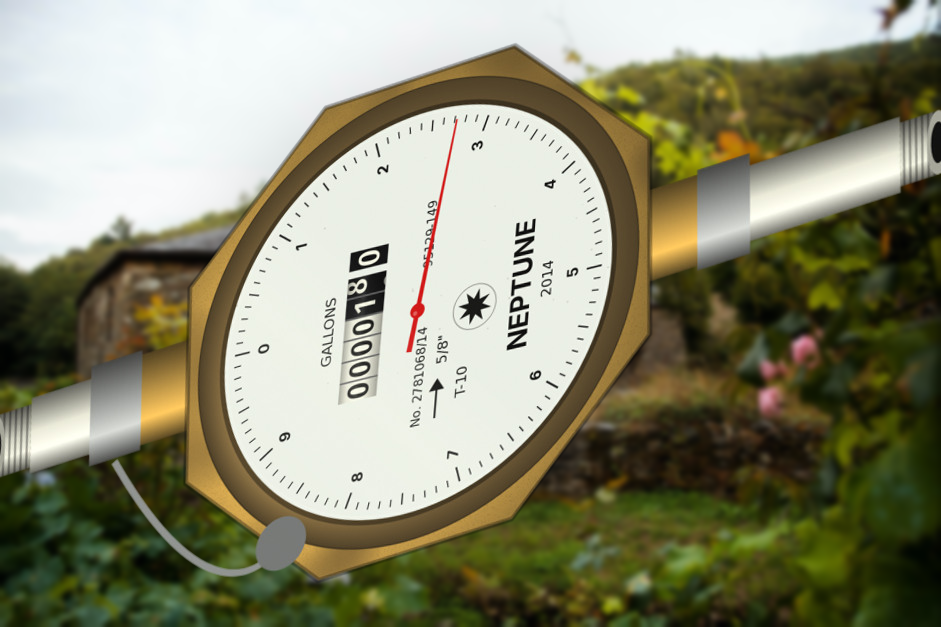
gal 182.7
